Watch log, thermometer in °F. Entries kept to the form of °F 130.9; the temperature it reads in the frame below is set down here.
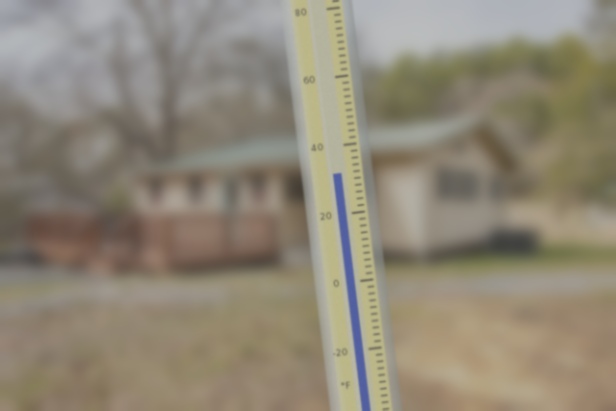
°F 32
